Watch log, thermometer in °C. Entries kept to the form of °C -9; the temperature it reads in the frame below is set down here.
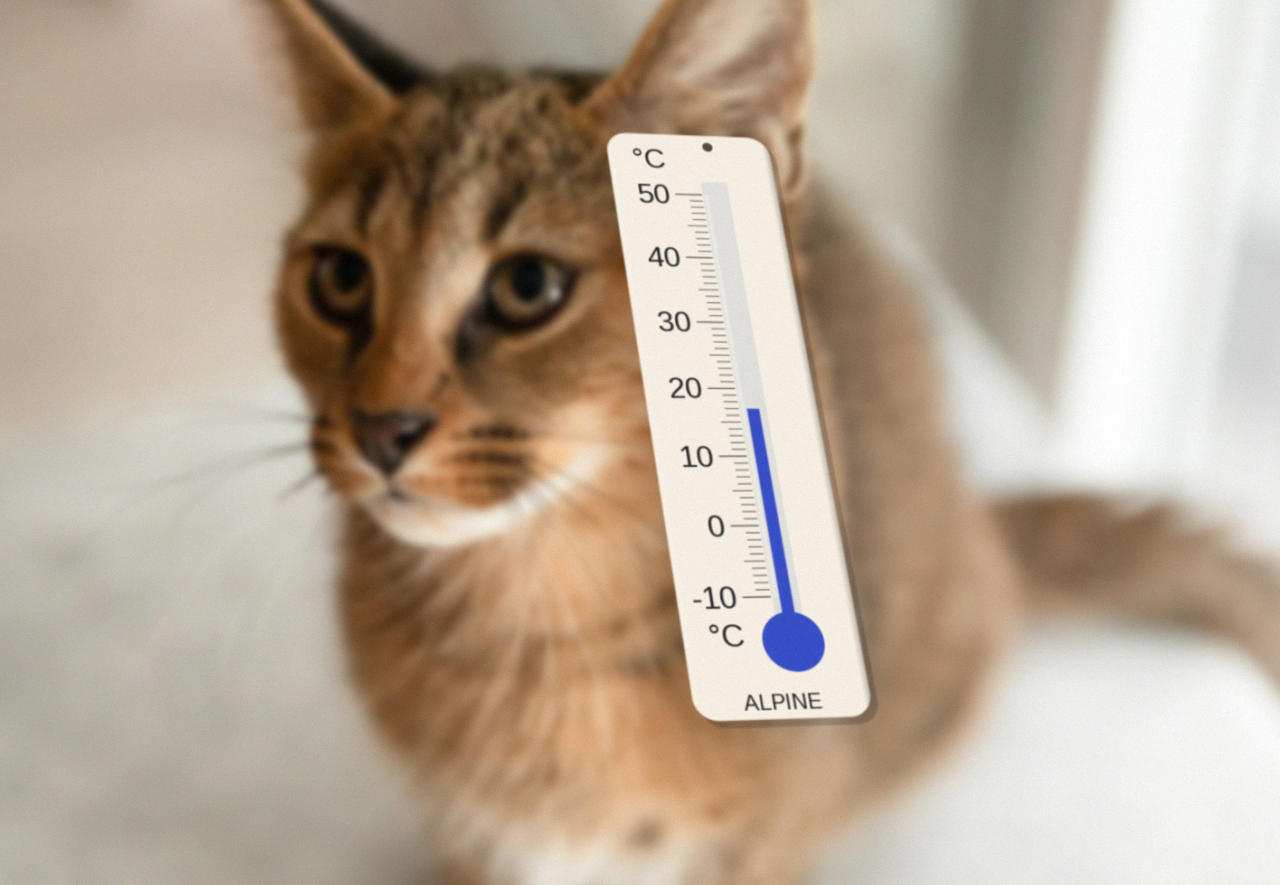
°C 17
